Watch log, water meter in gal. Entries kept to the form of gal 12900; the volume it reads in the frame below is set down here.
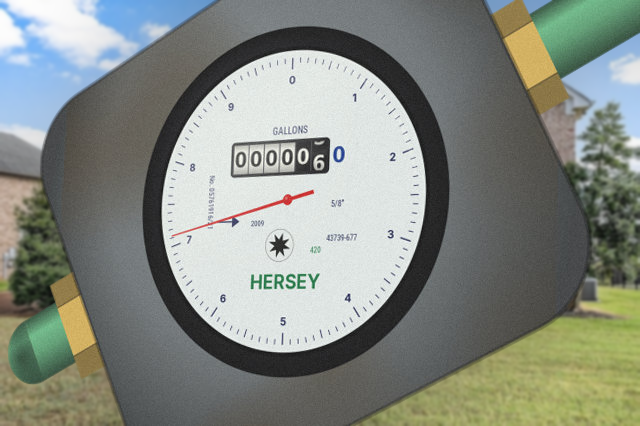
gal 57.1
